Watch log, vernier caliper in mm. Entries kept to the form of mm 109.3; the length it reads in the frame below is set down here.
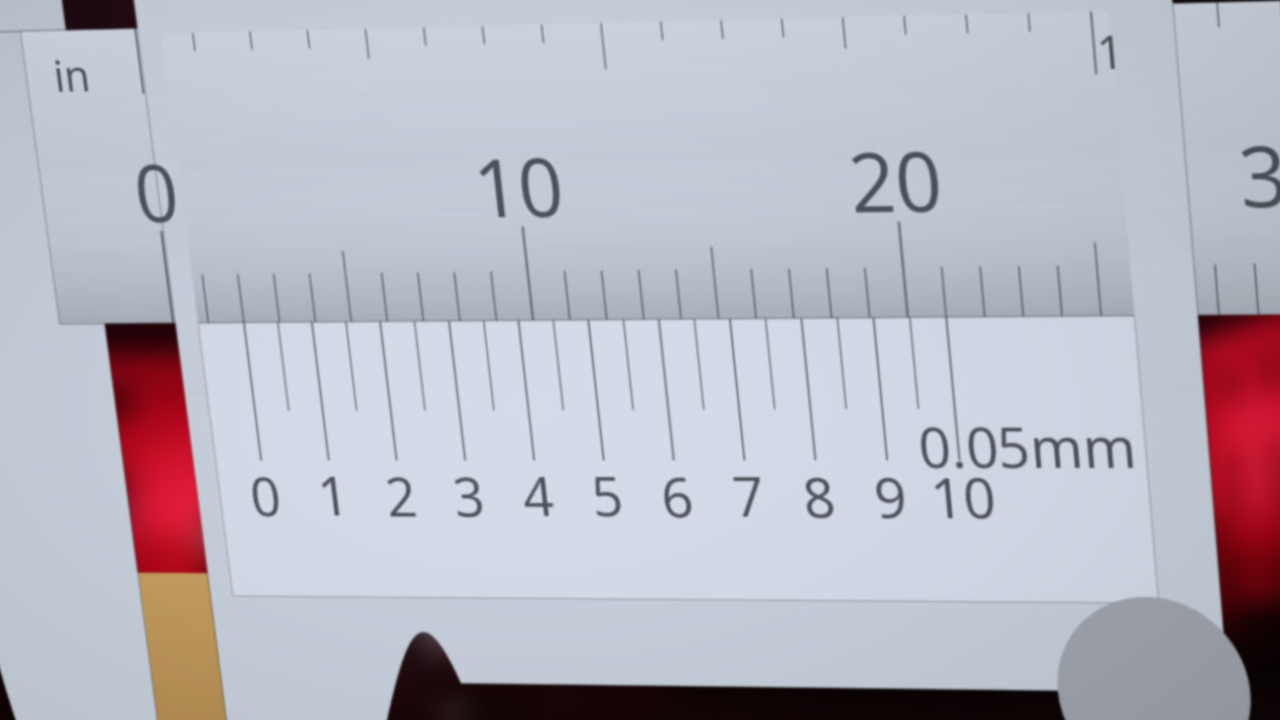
mm 2.00
